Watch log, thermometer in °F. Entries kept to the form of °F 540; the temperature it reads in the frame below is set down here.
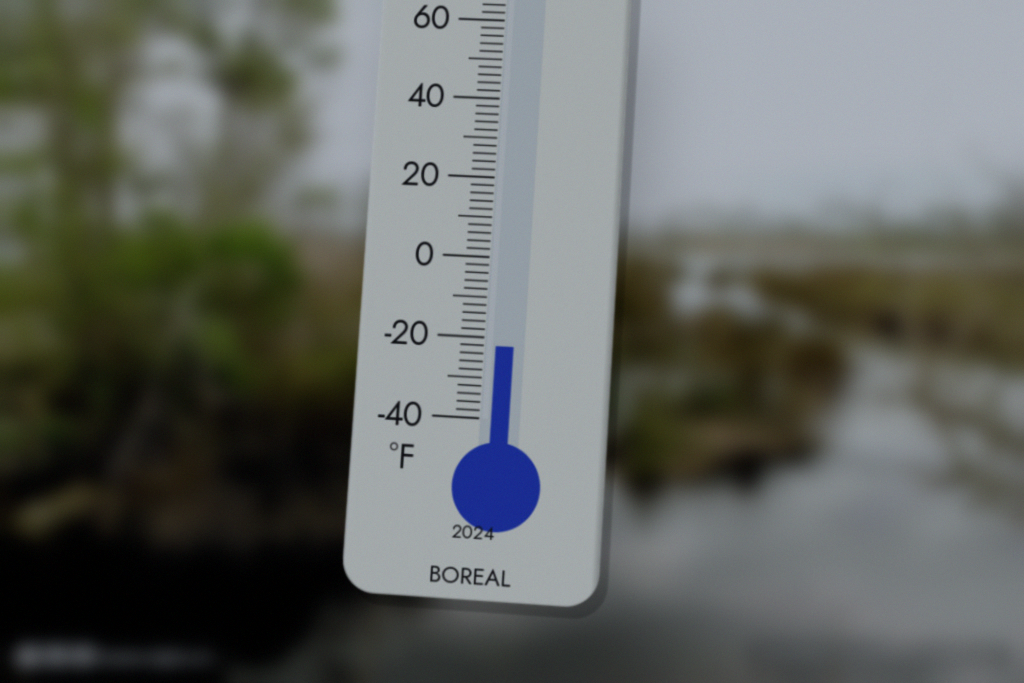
°F -22
